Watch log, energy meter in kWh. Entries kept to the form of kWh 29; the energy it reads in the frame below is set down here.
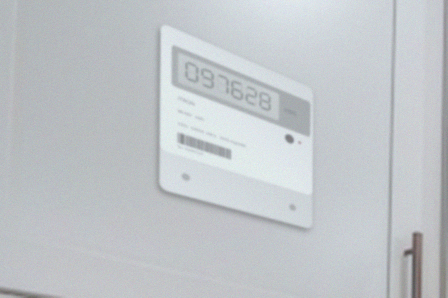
kWh 97628
